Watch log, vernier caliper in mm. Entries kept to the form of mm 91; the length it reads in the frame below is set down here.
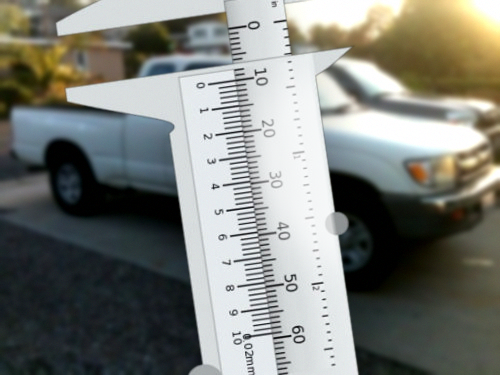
mm 10.0
